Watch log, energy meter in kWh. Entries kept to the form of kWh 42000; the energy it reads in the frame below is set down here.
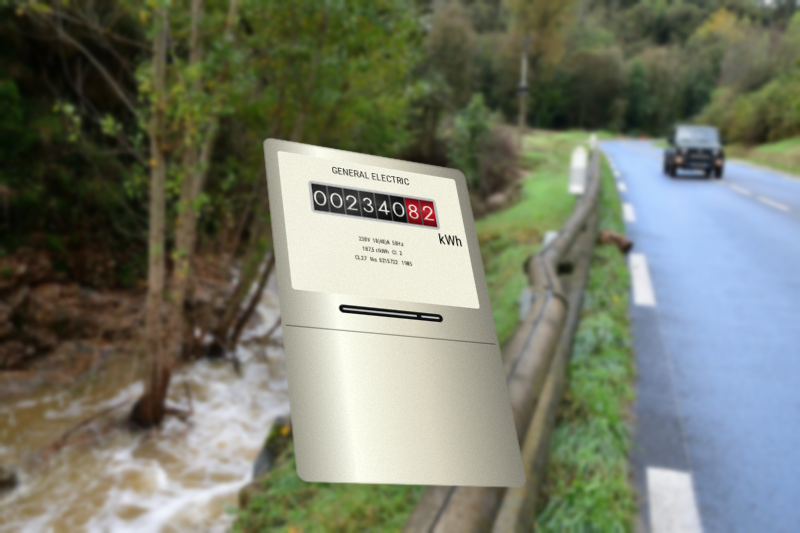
kWh 2340.82
